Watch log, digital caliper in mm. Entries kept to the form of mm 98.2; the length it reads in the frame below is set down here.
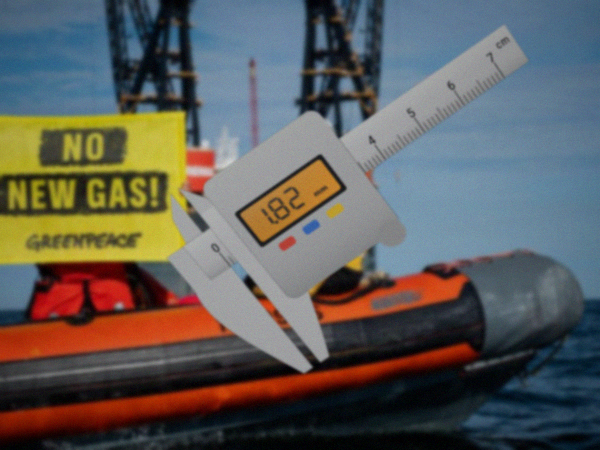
mm 1.82
